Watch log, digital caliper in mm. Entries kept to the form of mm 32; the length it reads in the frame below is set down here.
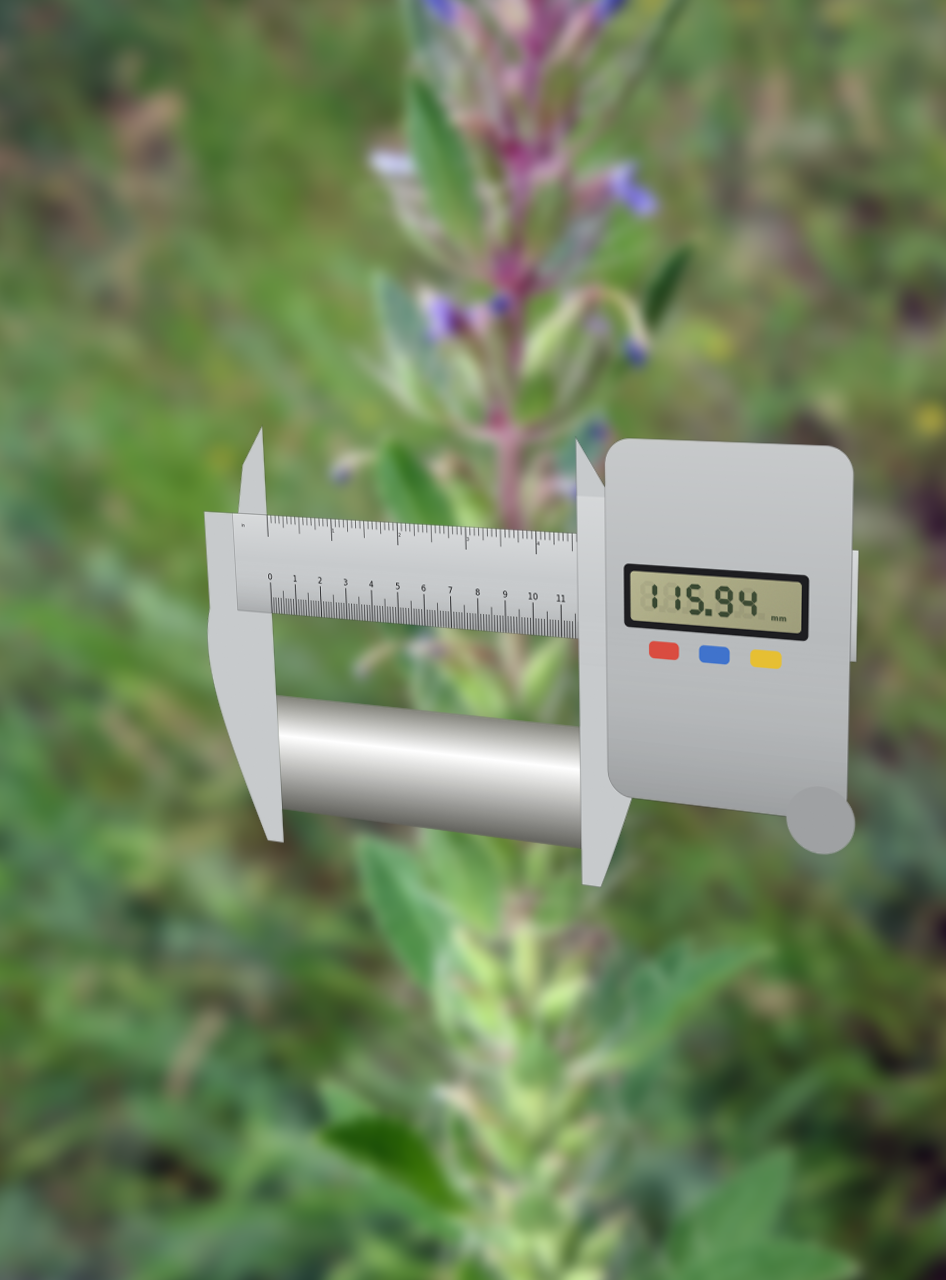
mm 115.94
